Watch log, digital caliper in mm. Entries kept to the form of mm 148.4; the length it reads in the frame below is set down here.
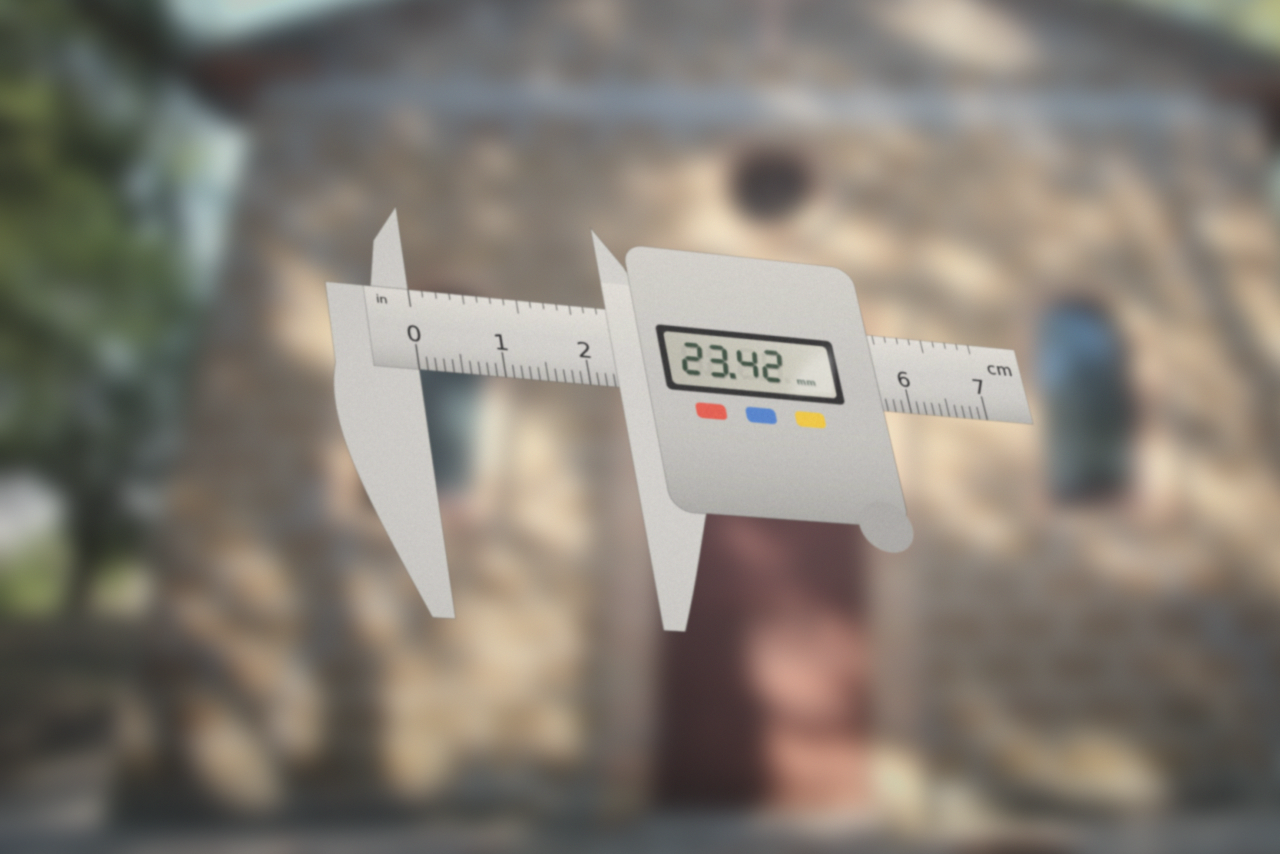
mm 23.42
